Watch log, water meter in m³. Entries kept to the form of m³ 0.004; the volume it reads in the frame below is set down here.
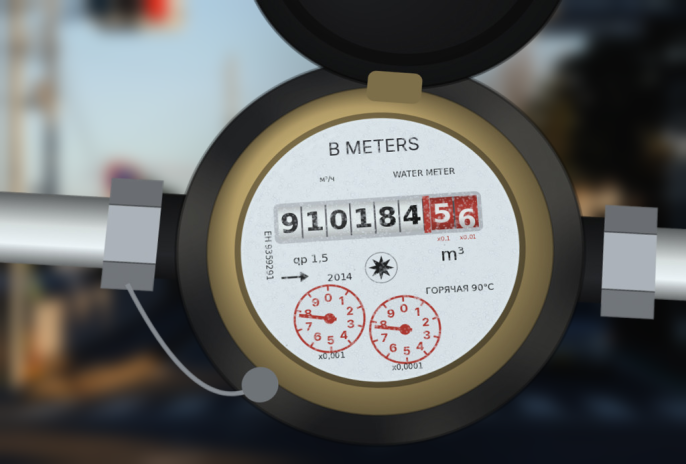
m³ 910184.5577
